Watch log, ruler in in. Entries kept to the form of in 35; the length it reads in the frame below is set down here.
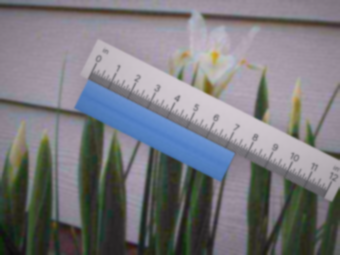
in 7.5
